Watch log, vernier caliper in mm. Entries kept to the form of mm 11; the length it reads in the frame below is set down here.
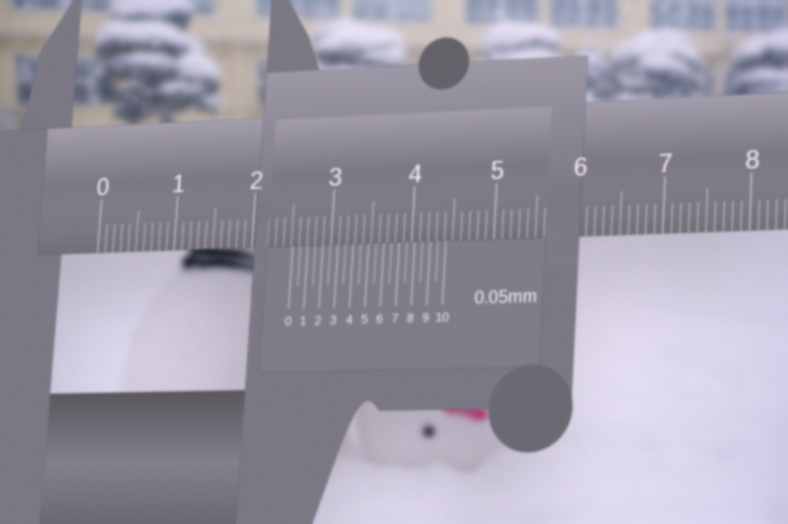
mm 25.2
